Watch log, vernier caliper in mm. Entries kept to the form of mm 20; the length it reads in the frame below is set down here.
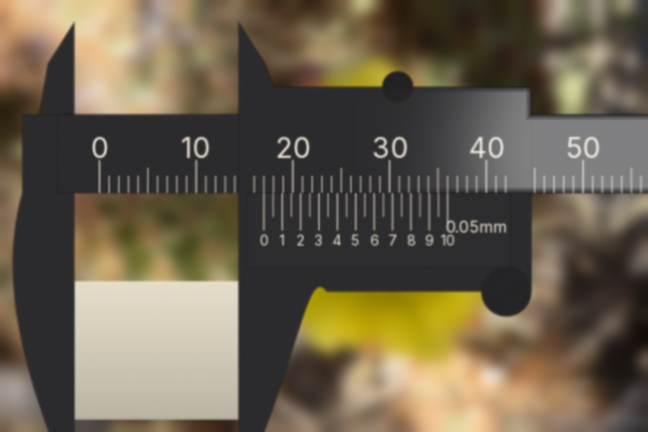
mm 17.0
